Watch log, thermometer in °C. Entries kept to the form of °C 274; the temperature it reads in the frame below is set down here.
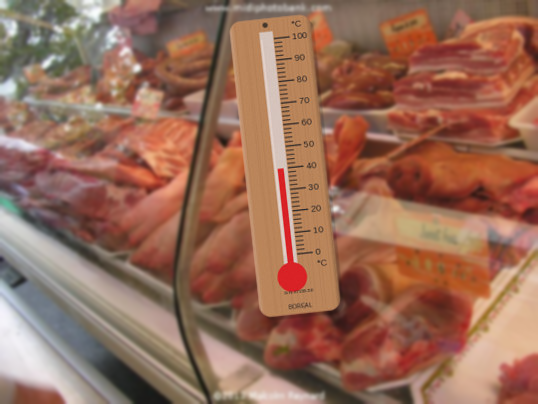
°C 40
